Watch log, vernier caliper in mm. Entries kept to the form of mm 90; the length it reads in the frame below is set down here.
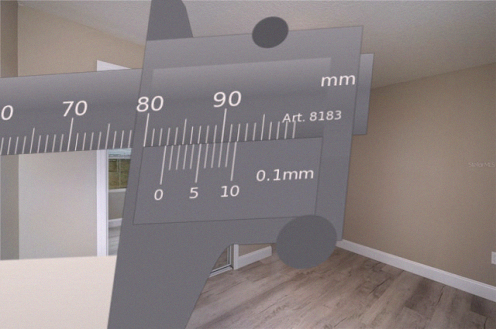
mm 82.8
